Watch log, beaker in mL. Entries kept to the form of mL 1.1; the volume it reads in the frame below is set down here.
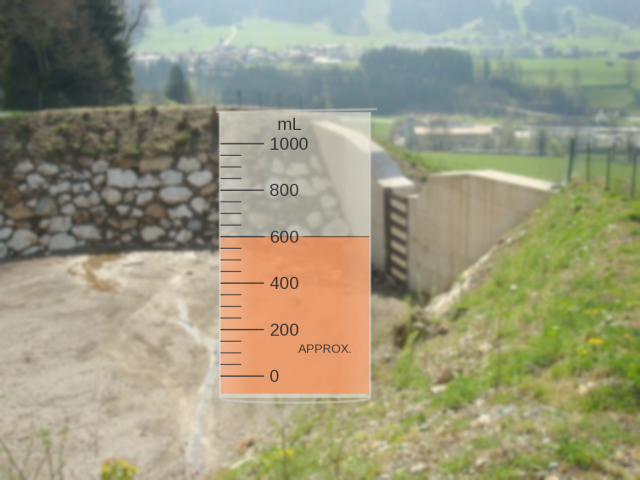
mL 600
